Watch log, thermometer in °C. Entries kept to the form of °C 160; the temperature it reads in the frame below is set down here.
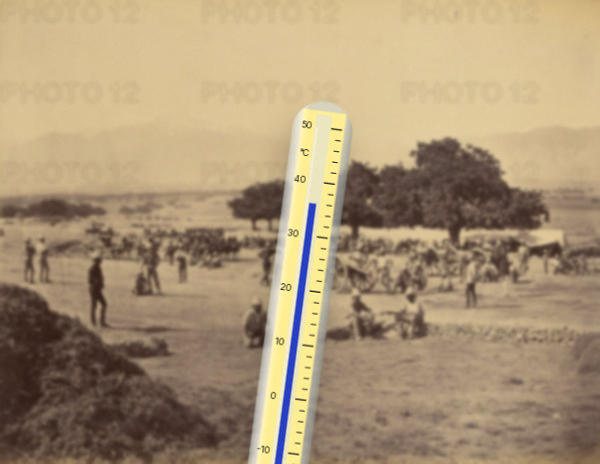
°C 36
